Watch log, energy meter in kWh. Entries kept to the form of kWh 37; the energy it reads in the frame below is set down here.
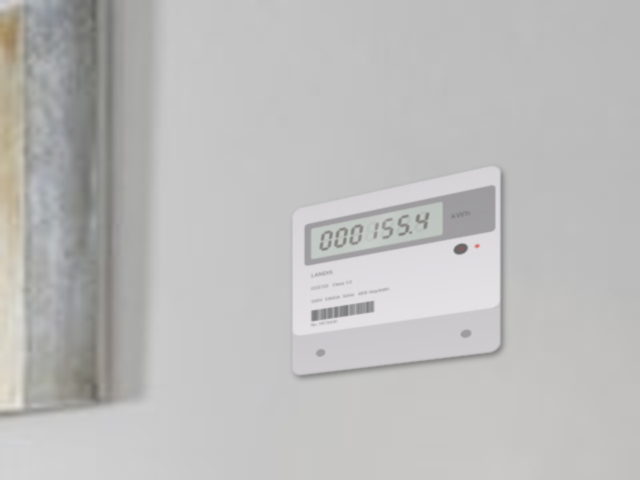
kWh 155.4
